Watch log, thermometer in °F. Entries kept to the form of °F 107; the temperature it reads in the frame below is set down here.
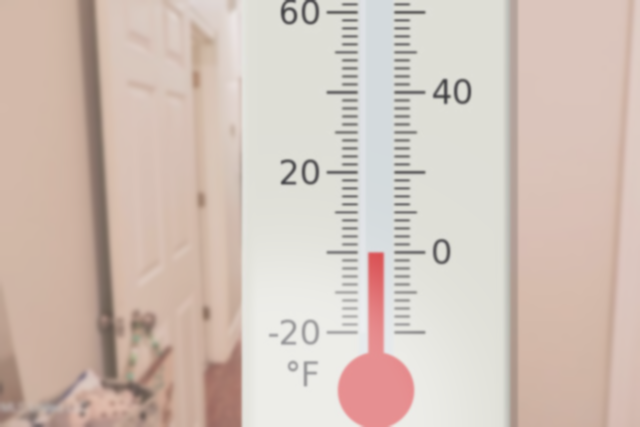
°F 0
